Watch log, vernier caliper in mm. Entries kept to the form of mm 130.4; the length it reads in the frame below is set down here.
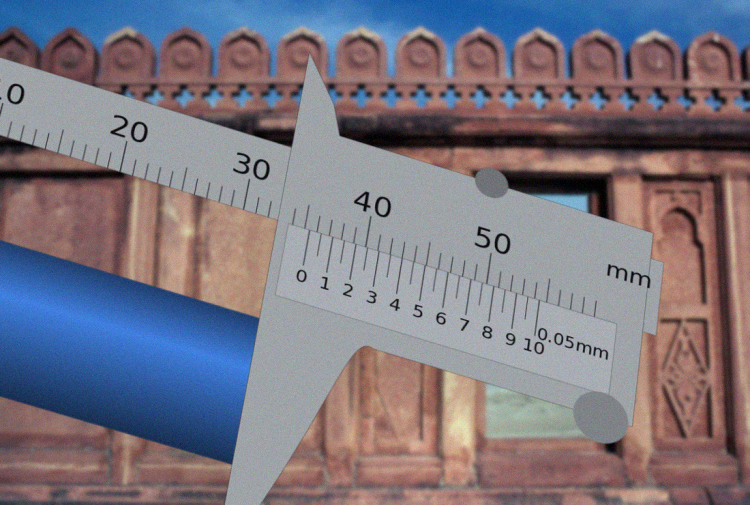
mm 35.4
